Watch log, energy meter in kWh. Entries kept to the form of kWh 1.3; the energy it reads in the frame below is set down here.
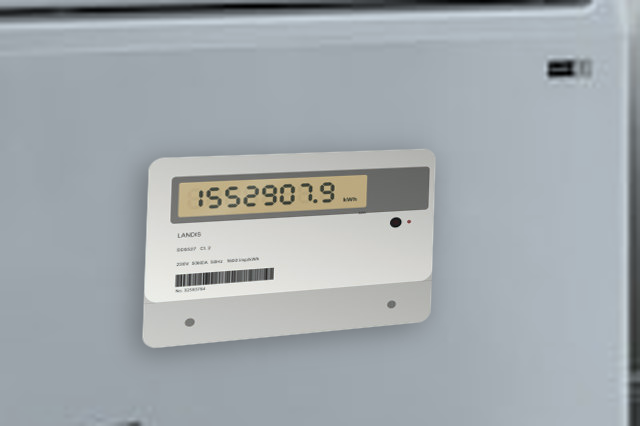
kWh 1552907.9
